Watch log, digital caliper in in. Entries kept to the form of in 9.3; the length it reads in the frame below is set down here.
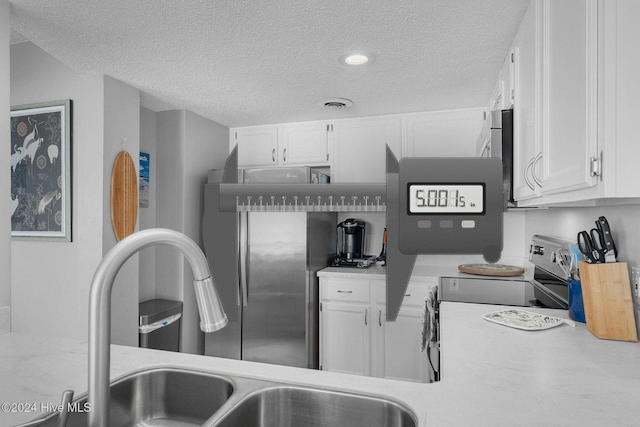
in 5.0015
